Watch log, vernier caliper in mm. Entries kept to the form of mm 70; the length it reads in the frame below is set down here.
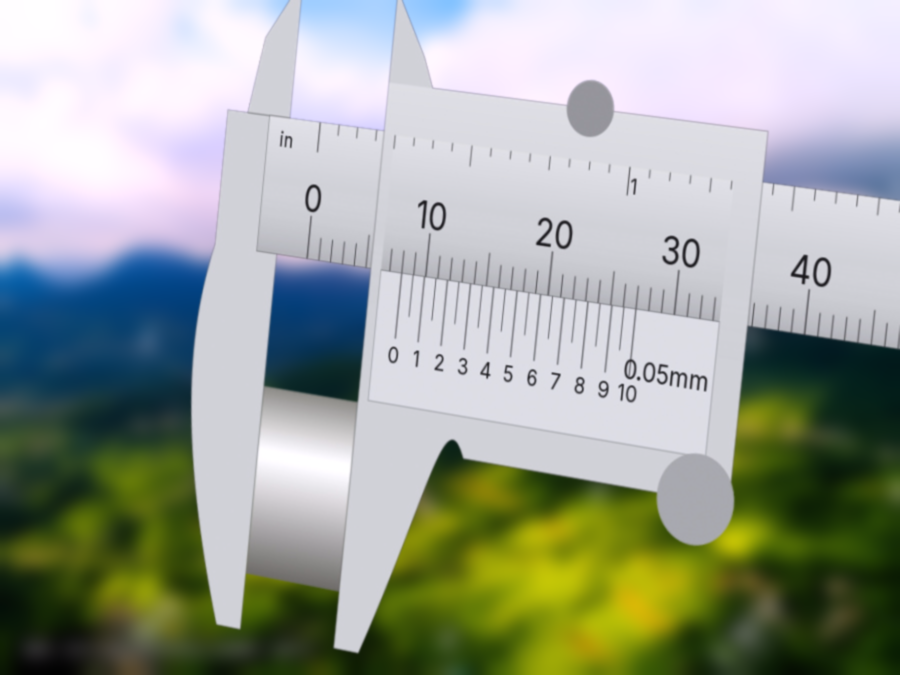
mm 8.0
